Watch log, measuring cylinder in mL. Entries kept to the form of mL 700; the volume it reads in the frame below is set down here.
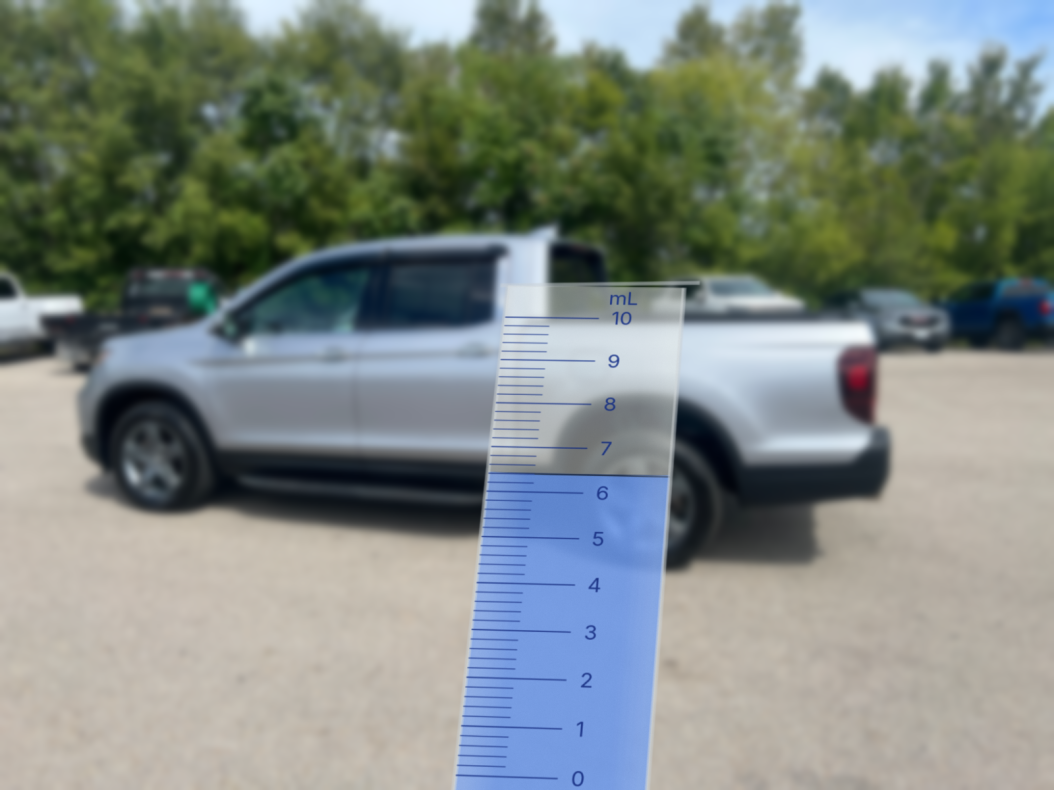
mL 6.4
